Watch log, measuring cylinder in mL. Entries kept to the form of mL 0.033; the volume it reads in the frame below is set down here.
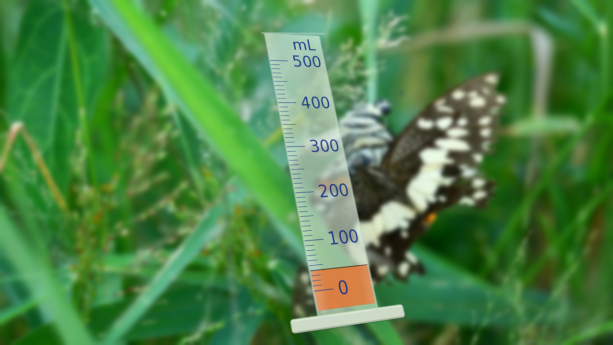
mL 40
